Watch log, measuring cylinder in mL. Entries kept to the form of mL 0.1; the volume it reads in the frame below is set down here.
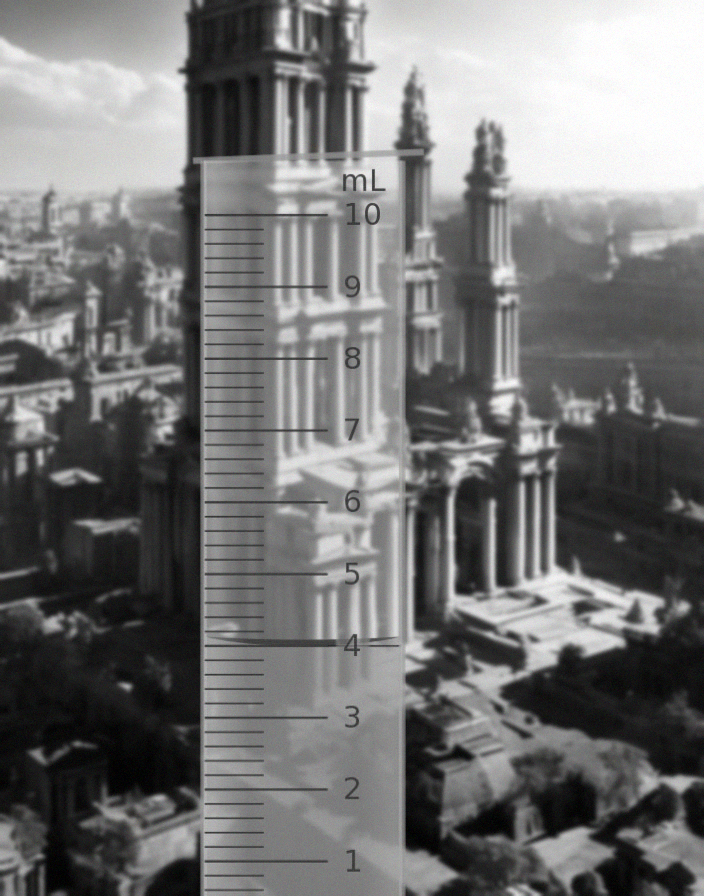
mL 4
